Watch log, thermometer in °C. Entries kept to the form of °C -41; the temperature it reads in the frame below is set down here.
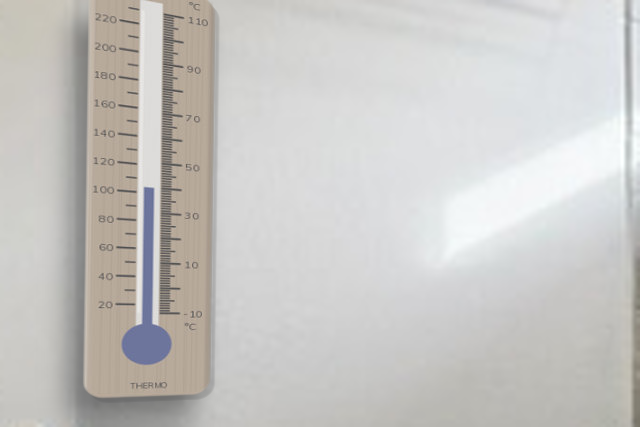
°C 40
